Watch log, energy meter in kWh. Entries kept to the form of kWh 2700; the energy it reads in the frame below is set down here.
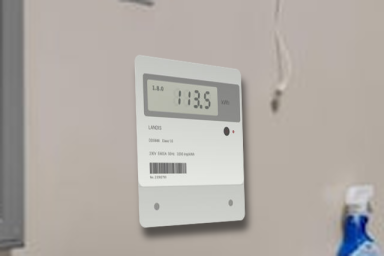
kWh 113.5
